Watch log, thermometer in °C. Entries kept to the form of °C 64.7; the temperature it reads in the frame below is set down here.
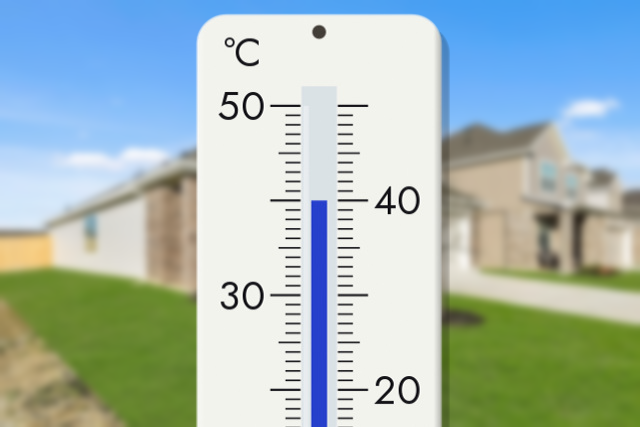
°C 40
